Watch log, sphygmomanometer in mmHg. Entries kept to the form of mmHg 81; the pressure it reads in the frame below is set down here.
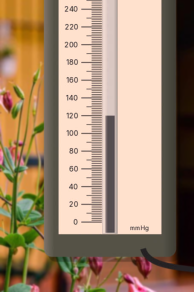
mmHg 120
